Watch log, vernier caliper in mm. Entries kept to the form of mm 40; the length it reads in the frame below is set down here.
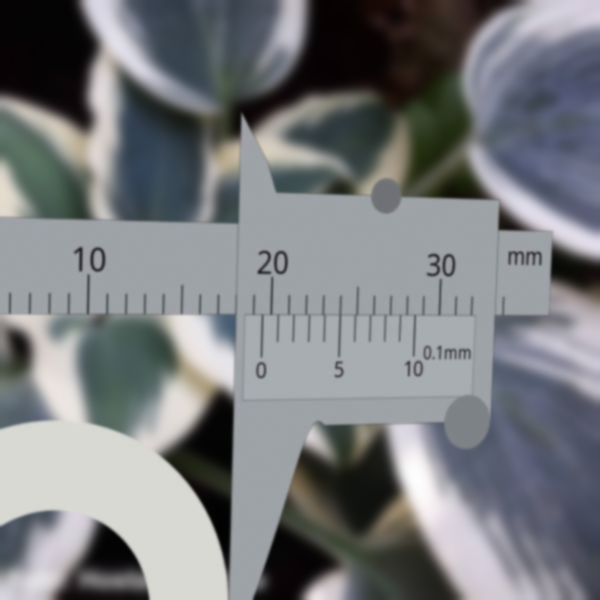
mm 19.5
